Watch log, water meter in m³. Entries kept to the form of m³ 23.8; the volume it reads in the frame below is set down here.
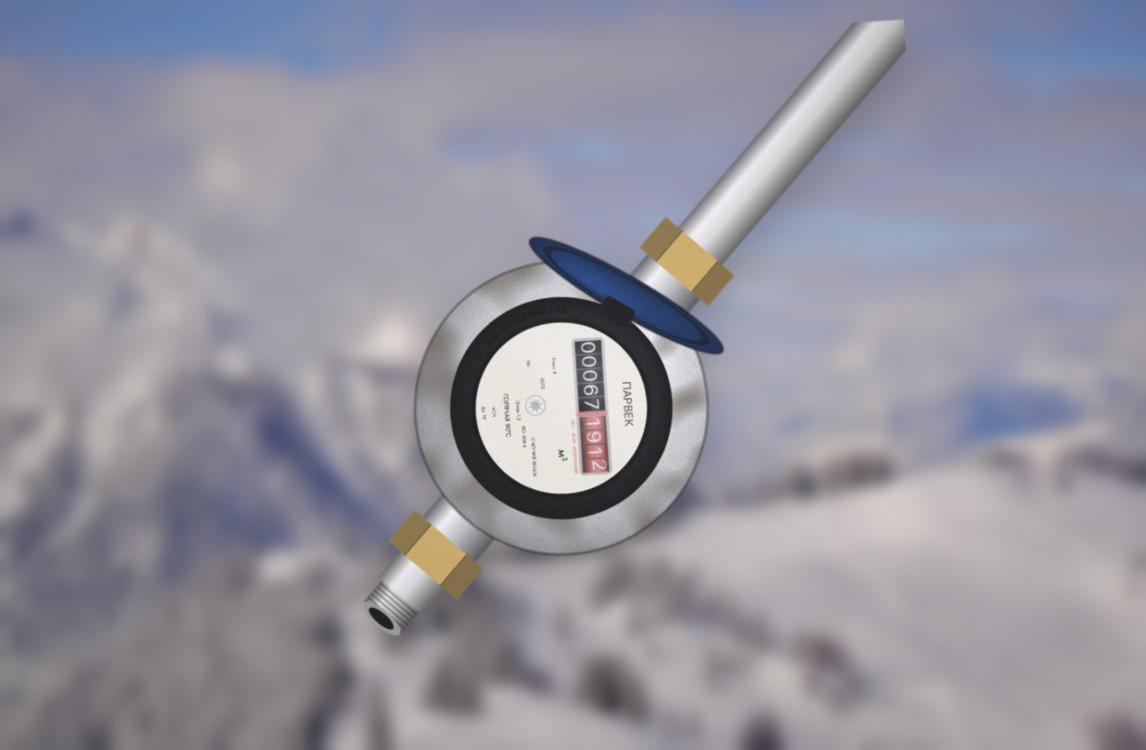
m³ 67.1912
